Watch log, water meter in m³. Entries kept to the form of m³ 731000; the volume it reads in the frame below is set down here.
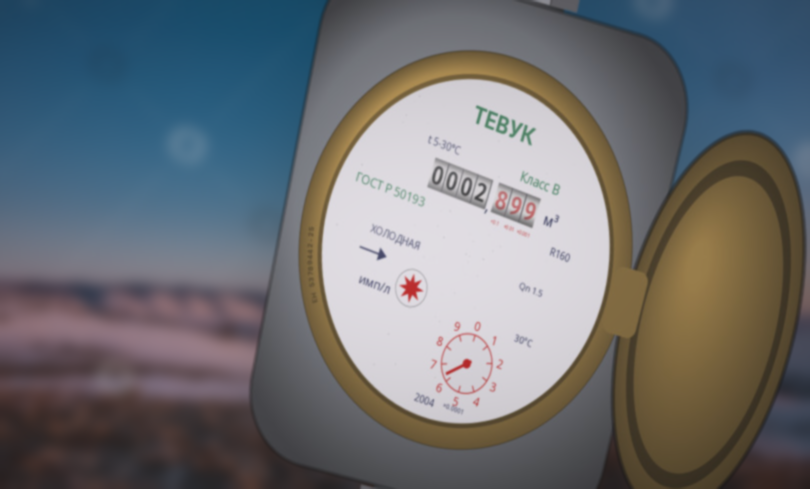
m³ 2.8996
